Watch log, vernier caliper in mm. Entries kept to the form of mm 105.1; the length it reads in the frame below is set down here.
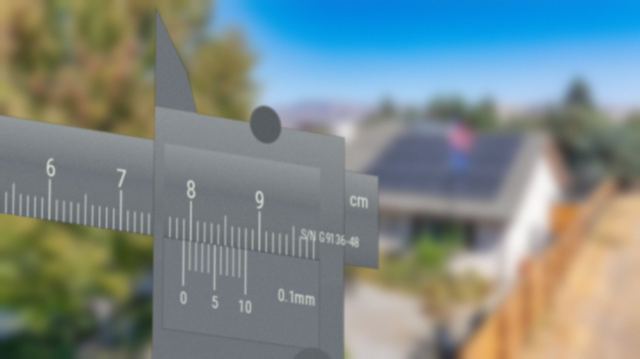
mm 79.0
